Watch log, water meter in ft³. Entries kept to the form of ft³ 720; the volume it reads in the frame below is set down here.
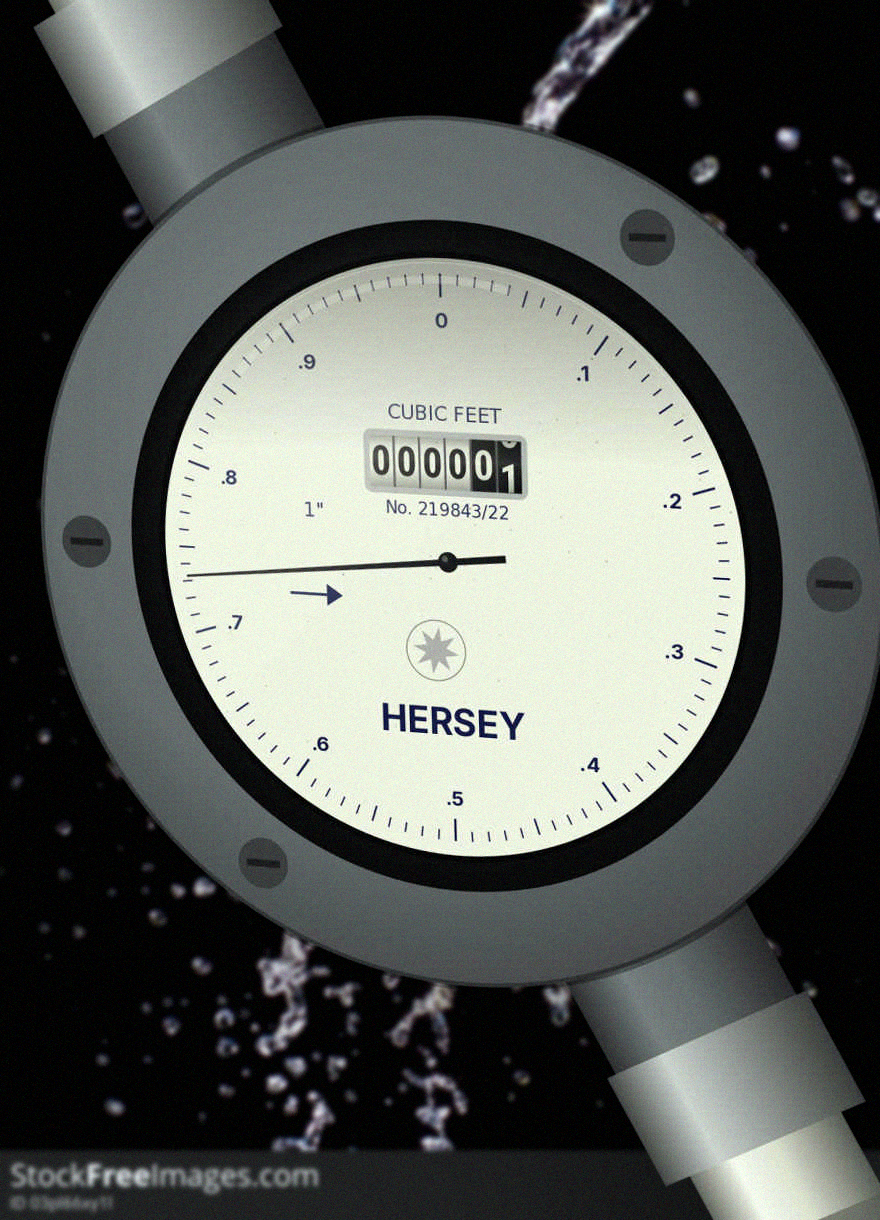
ft³ 0.73
